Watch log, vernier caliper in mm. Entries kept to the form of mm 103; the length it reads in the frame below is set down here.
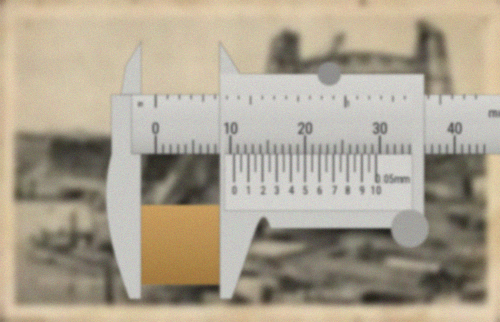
mm 10.5
